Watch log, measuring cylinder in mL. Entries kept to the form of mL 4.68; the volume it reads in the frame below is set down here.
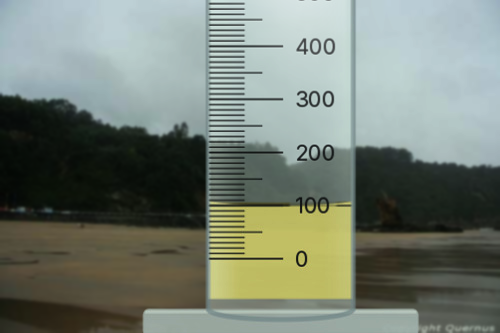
mL 100
